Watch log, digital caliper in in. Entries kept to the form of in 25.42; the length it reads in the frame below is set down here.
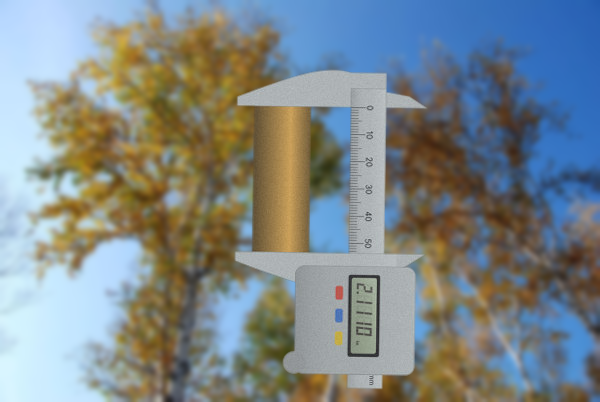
in 2.1110
